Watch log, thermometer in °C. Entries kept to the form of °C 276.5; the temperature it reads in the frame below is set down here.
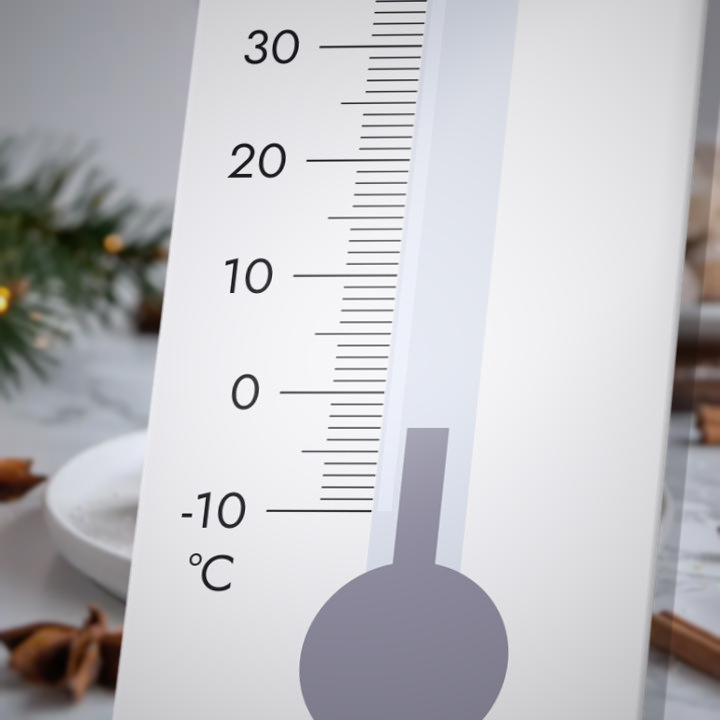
°C -3
